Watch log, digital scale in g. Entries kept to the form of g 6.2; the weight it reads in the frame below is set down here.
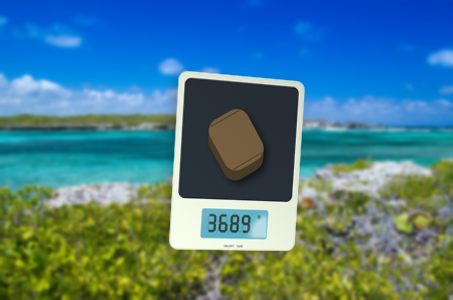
g 3689
